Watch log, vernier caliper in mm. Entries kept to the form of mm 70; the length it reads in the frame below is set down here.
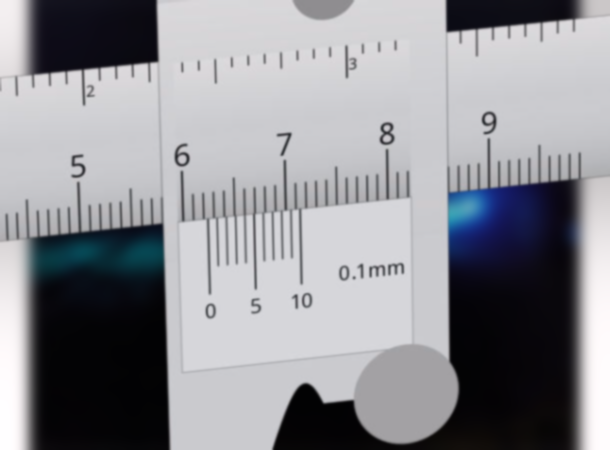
mm 62.4
